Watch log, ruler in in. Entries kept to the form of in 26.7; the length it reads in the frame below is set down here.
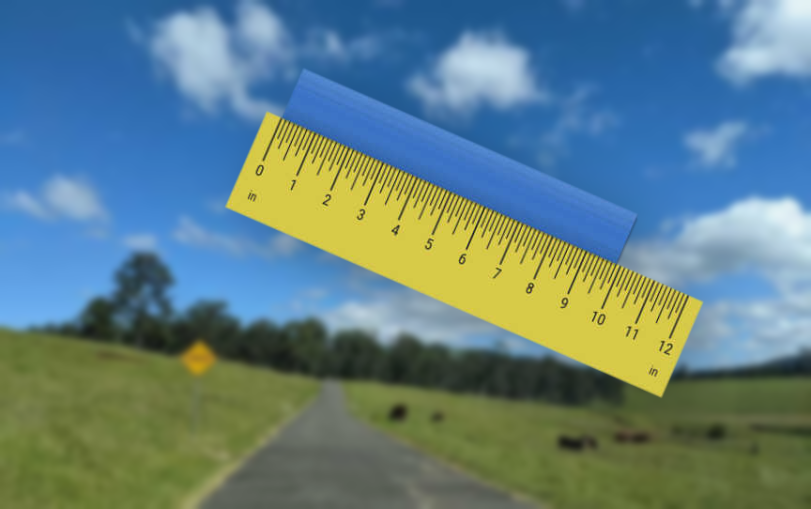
in 9.875
